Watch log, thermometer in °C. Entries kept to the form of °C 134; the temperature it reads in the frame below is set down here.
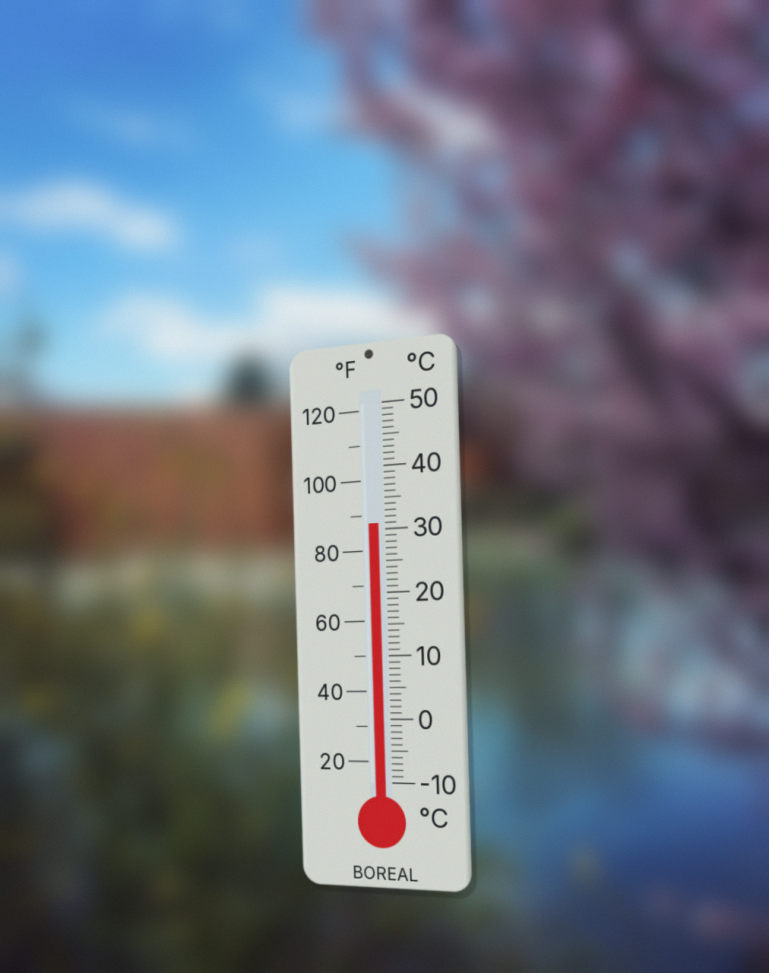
°C 31
